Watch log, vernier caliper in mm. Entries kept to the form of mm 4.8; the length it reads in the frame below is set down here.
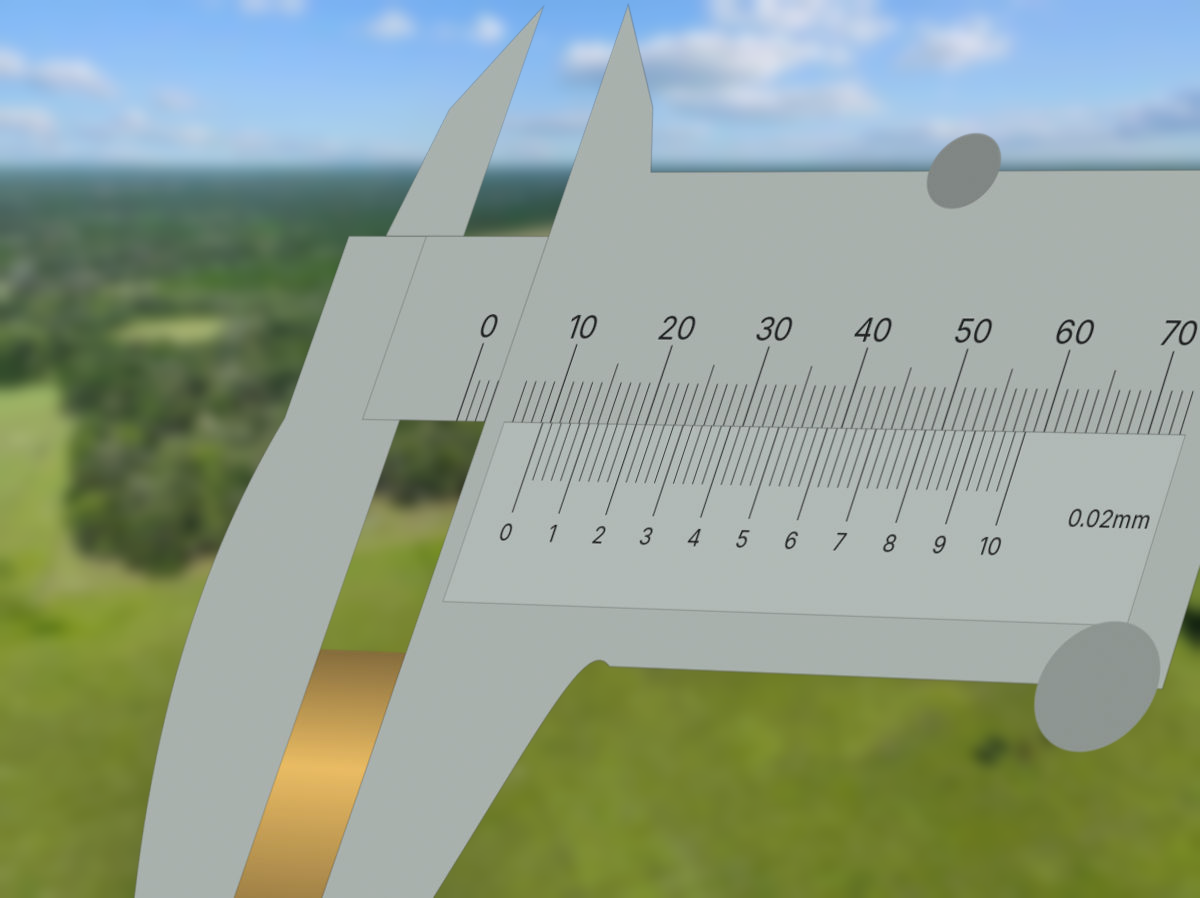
mm 9.2
